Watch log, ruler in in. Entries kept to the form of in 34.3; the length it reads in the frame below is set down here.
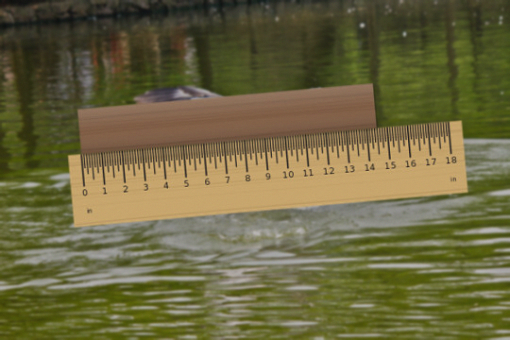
in 14.5
